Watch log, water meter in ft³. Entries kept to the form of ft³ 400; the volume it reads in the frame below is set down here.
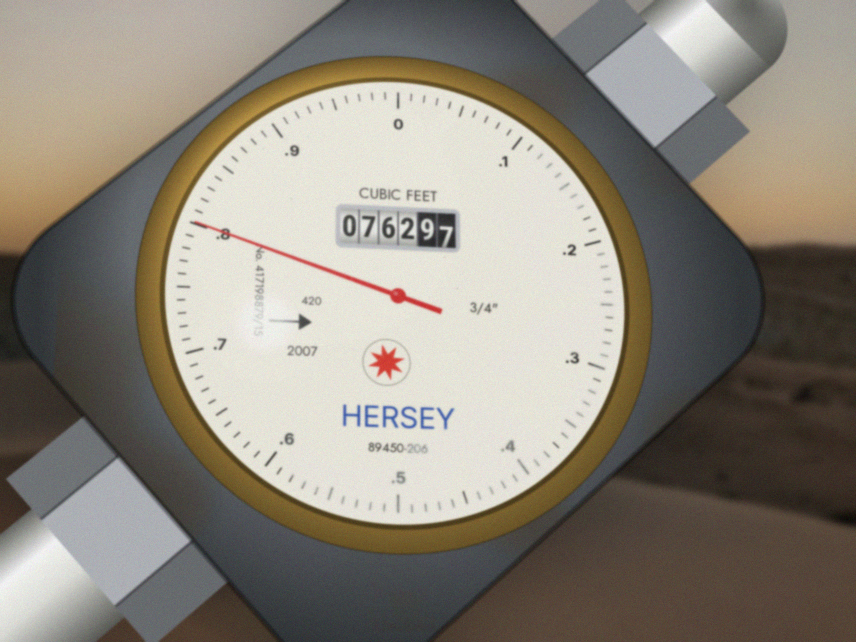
ft³ 76296.80
